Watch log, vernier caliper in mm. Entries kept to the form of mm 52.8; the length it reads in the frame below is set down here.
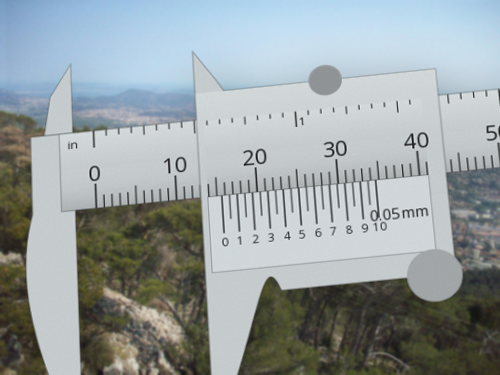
mm 15.6
